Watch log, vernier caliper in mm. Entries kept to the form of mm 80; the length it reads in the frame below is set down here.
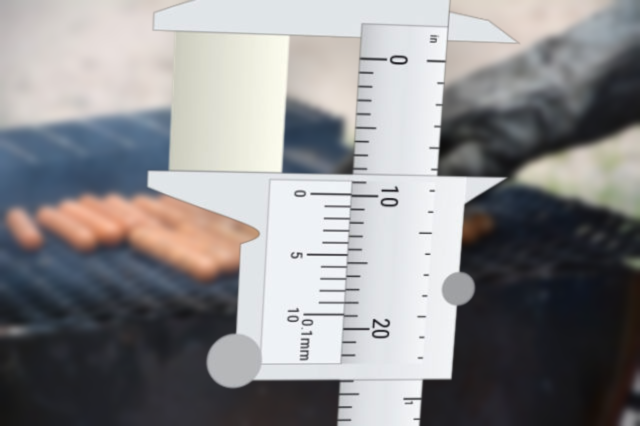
mm 9.9
